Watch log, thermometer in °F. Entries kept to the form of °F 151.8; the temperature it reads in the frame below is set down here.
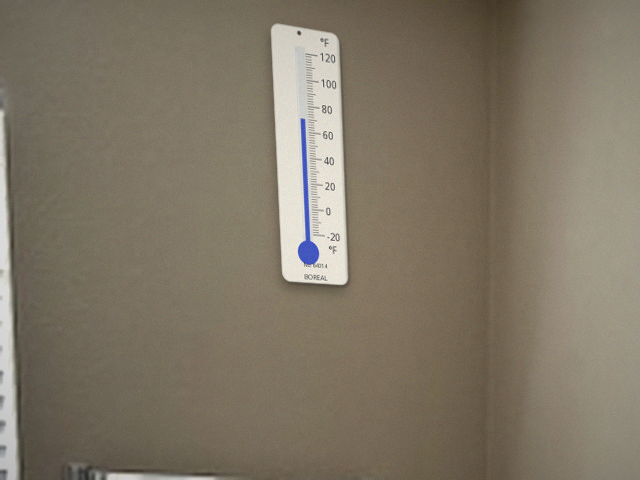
°F 70
